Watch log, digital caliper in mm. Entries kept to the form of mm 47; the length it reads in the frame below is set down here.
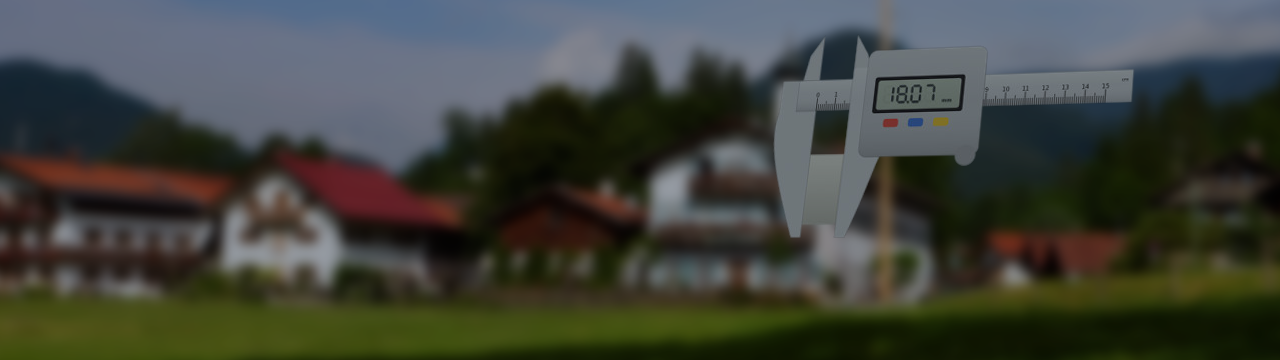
mm 18.07
